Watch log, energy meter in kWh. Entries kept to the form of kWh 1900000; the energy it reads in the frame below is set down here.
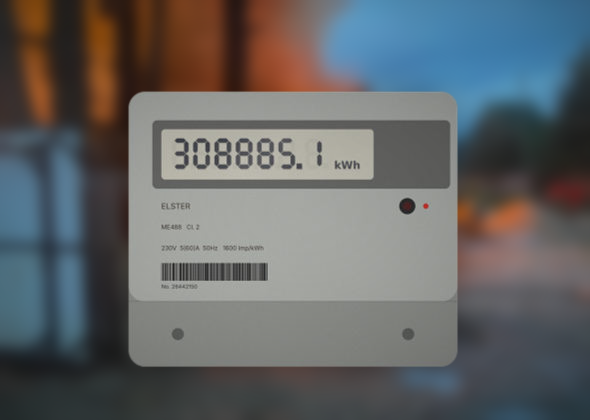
kWh 308885.1
